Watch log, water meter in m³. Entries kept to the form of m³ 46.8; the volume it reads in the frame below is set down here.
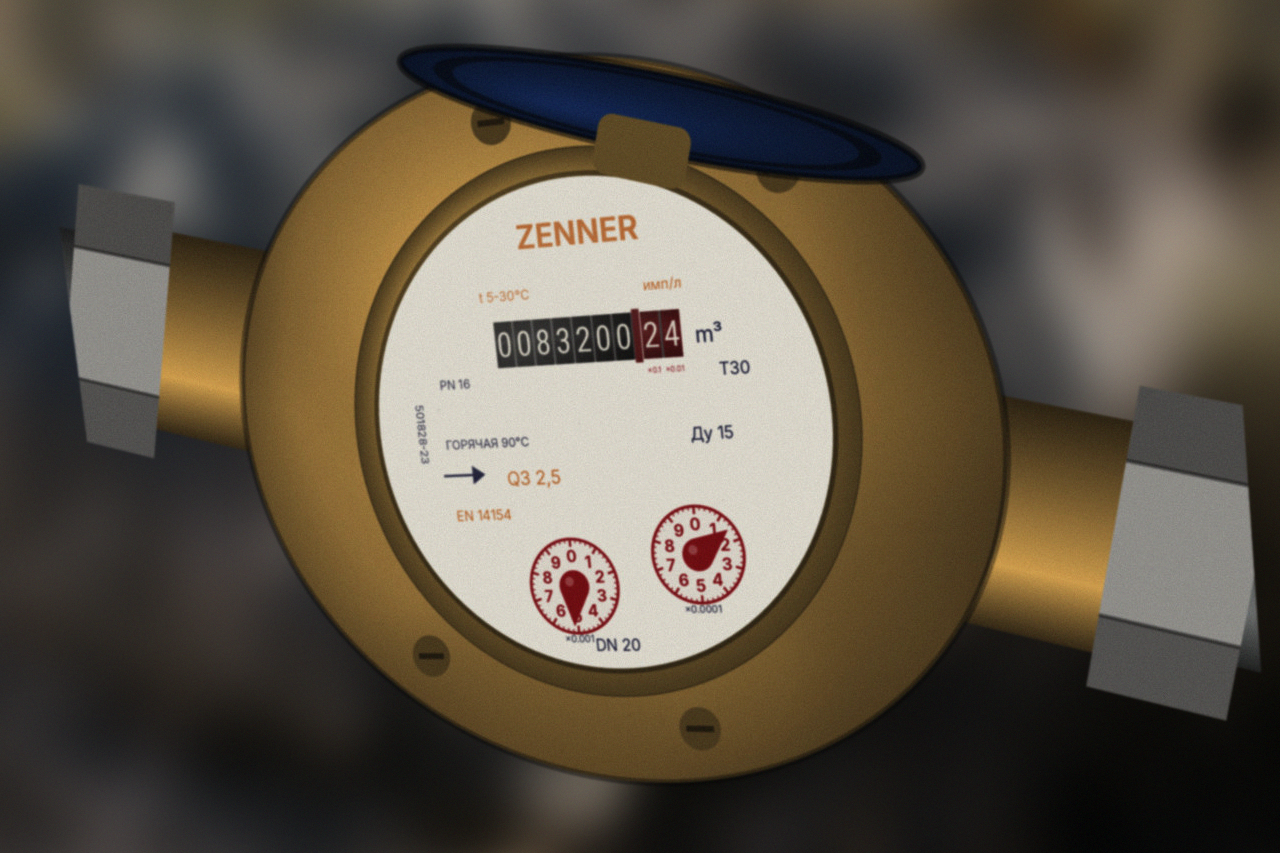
m³ 83200.2451
